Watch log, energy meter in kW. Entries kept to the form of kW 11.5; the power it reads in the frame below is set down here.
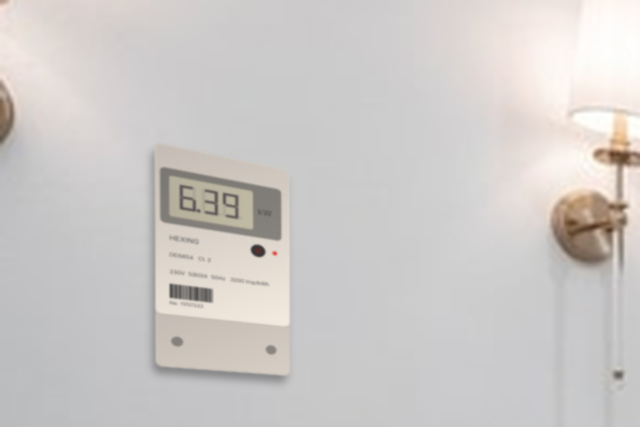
kW 6.39
